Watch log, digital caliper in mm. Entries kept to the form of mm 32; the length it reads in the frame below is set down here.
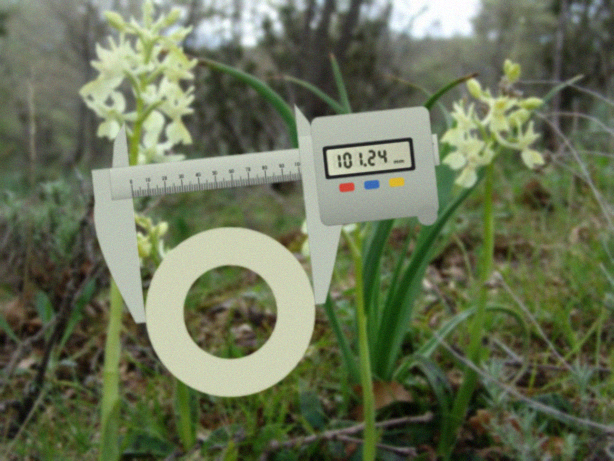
mm 101.24
